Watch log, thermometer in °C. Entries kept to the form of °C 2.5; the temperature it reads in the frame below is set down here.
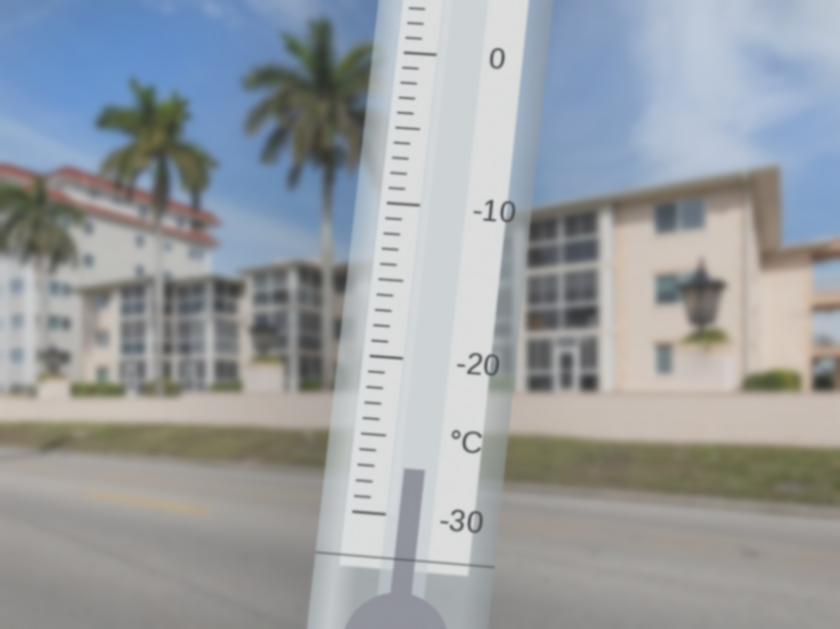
°C -27
